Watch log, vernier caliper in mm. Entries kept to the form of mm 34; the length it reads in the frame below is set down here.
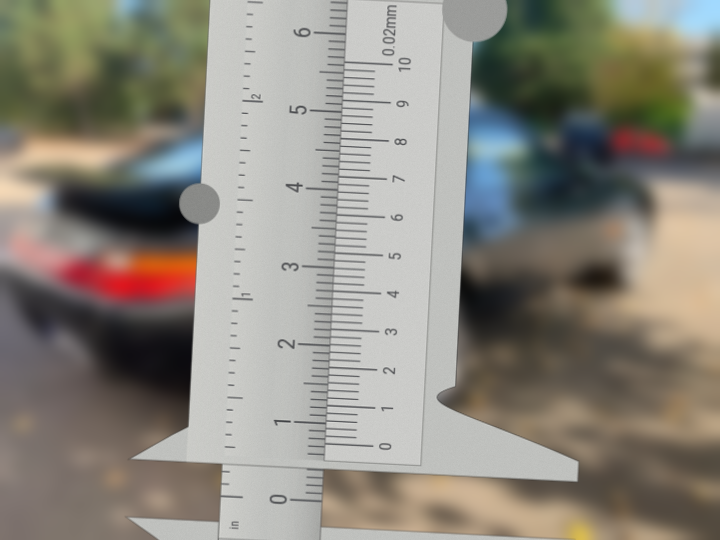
mm 7.4
